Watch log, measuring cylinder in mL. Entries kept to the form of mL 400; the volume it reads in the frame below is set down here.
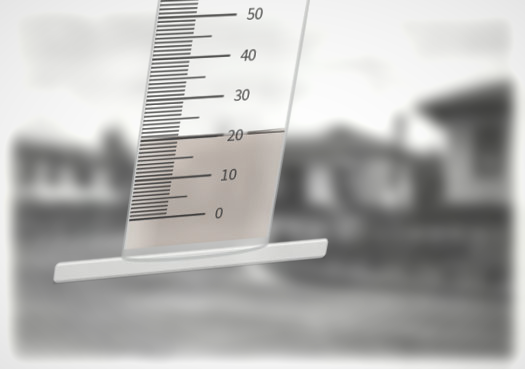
mL 20
